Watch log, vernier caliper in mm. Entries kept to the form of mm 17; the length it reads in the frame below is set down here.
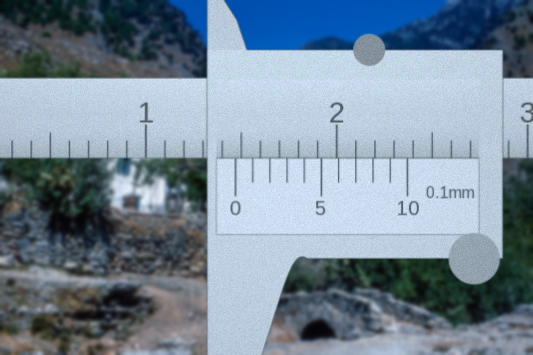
mm 14.7
